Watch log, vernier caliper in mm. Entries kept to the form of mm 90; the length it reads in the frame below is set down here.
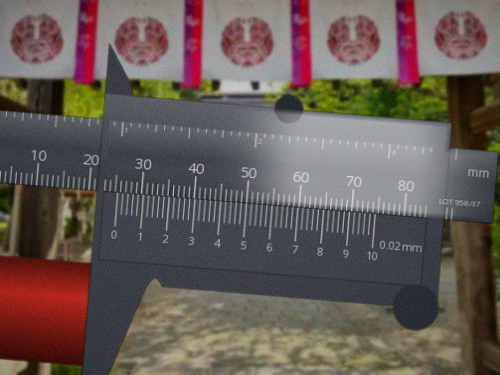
mm 25.5
